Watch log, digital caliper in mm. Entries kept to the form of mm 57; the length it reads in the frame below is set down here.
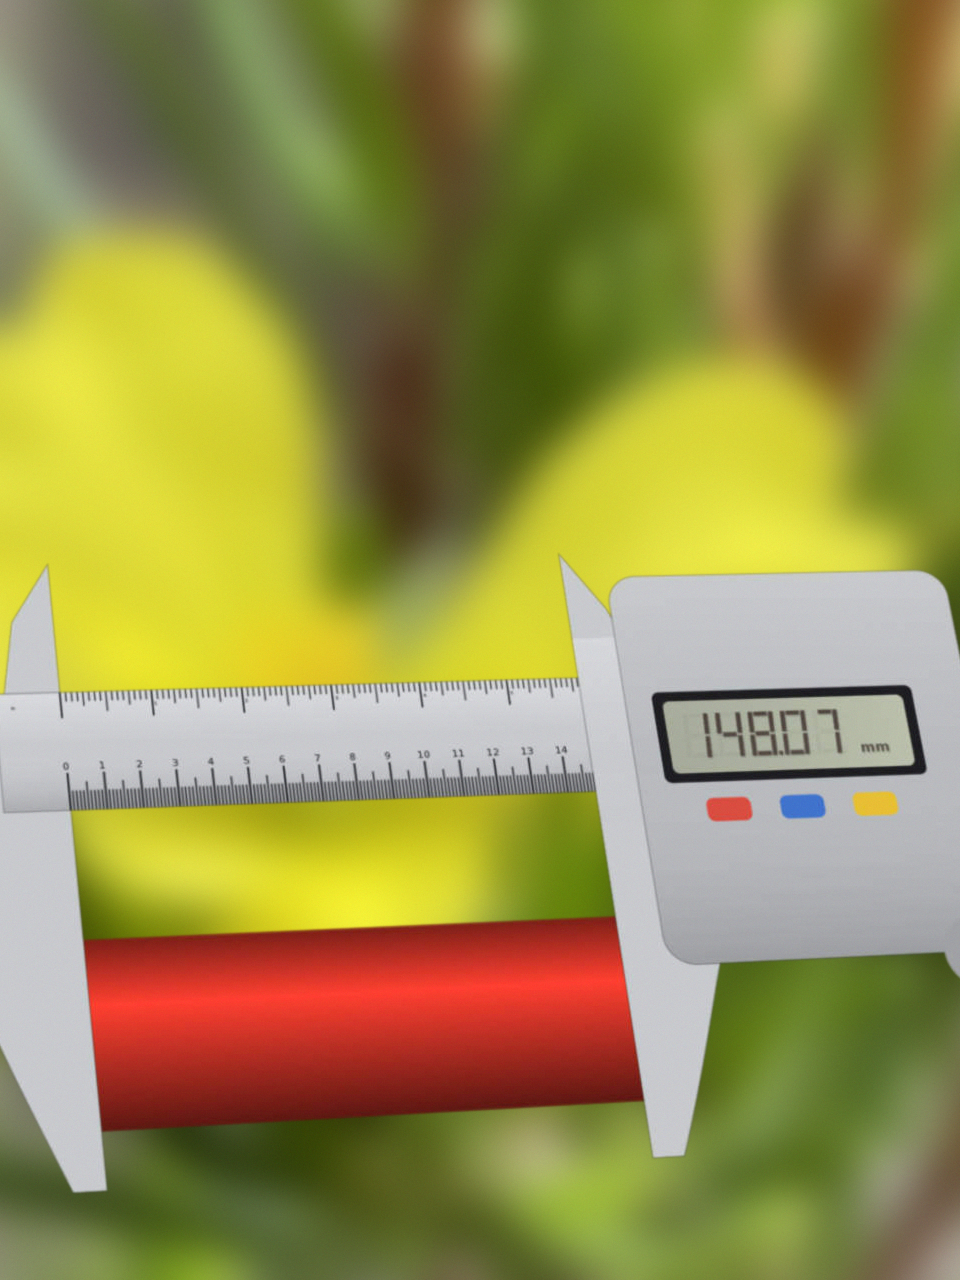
mm 148.07
